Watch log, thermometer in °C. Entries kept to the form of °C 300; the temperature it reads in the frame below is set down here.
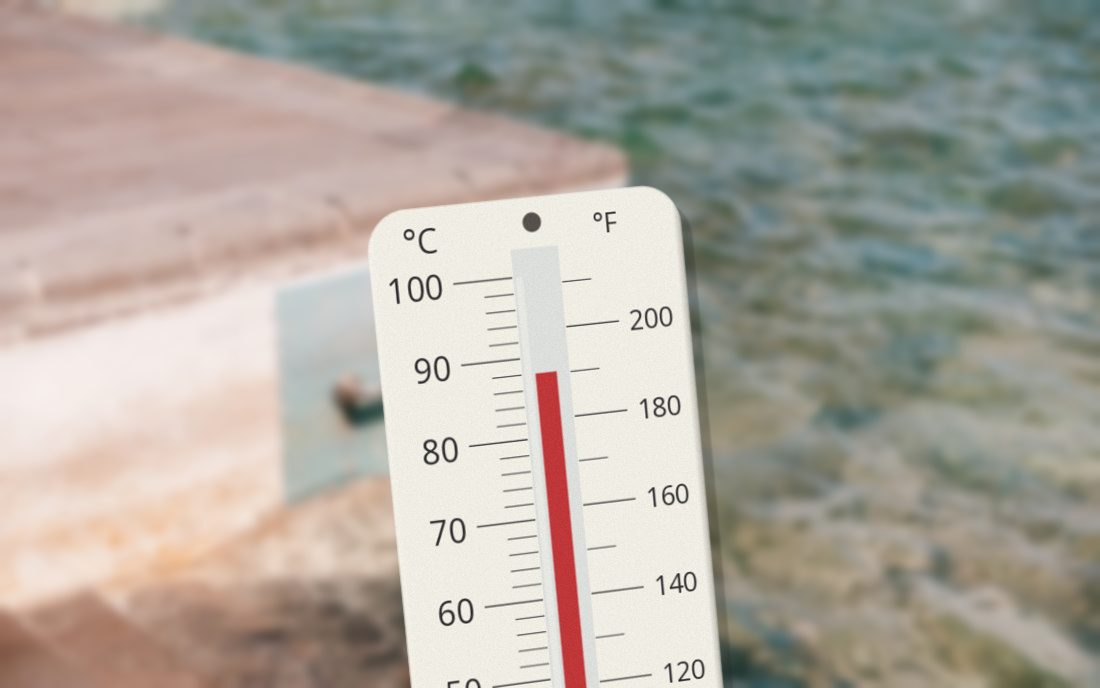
°C 88
